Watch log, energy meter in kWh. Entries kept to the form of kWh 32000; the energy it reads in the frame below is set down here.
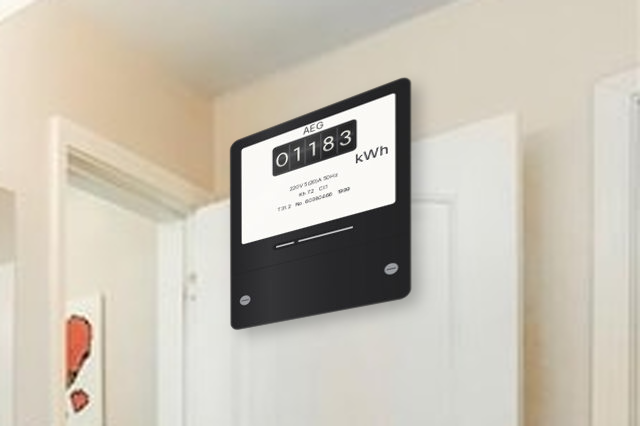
kWh 1183
